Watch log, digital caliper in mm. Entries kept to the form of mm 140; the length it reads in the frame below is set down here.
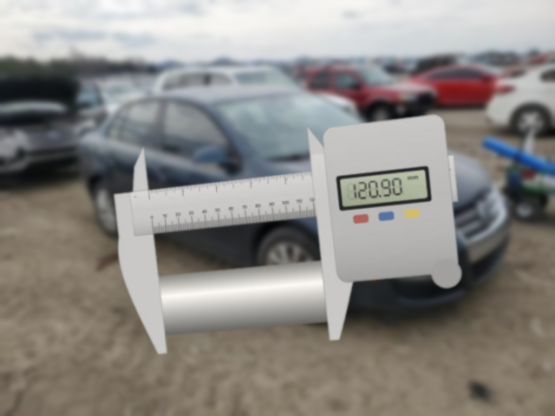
mm 120.90
